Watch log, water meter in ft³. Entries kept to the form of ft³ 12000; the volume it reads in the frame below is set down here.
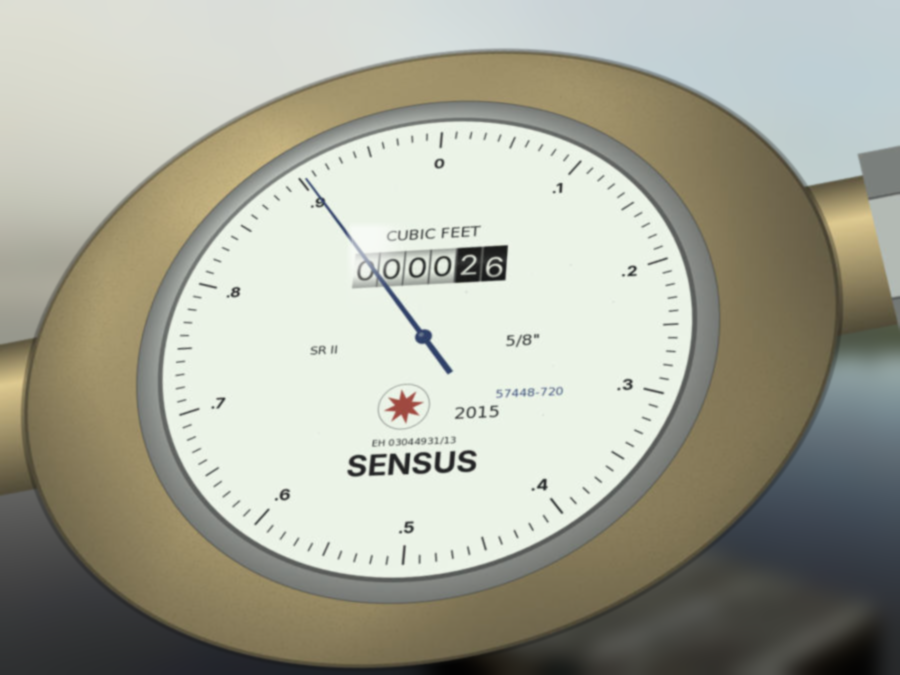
ft³ 25.90
